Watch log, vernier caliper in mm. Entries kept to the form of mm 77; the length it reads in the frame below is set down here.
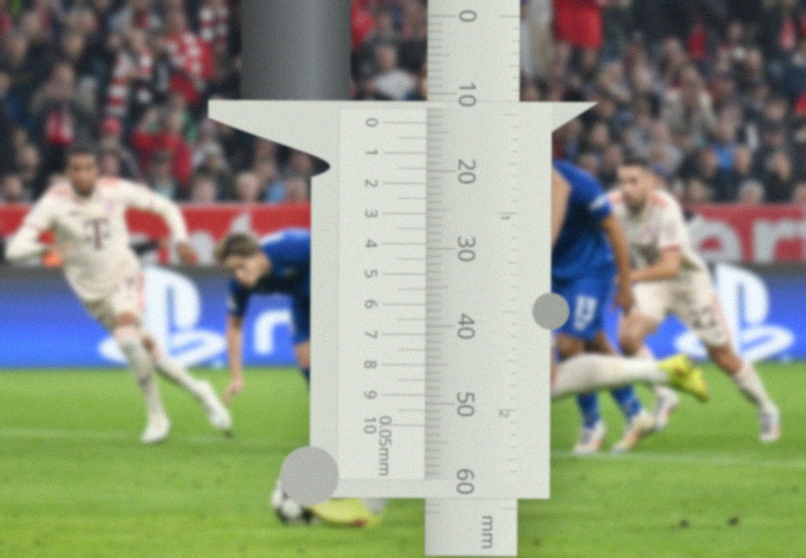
mm 13.8
